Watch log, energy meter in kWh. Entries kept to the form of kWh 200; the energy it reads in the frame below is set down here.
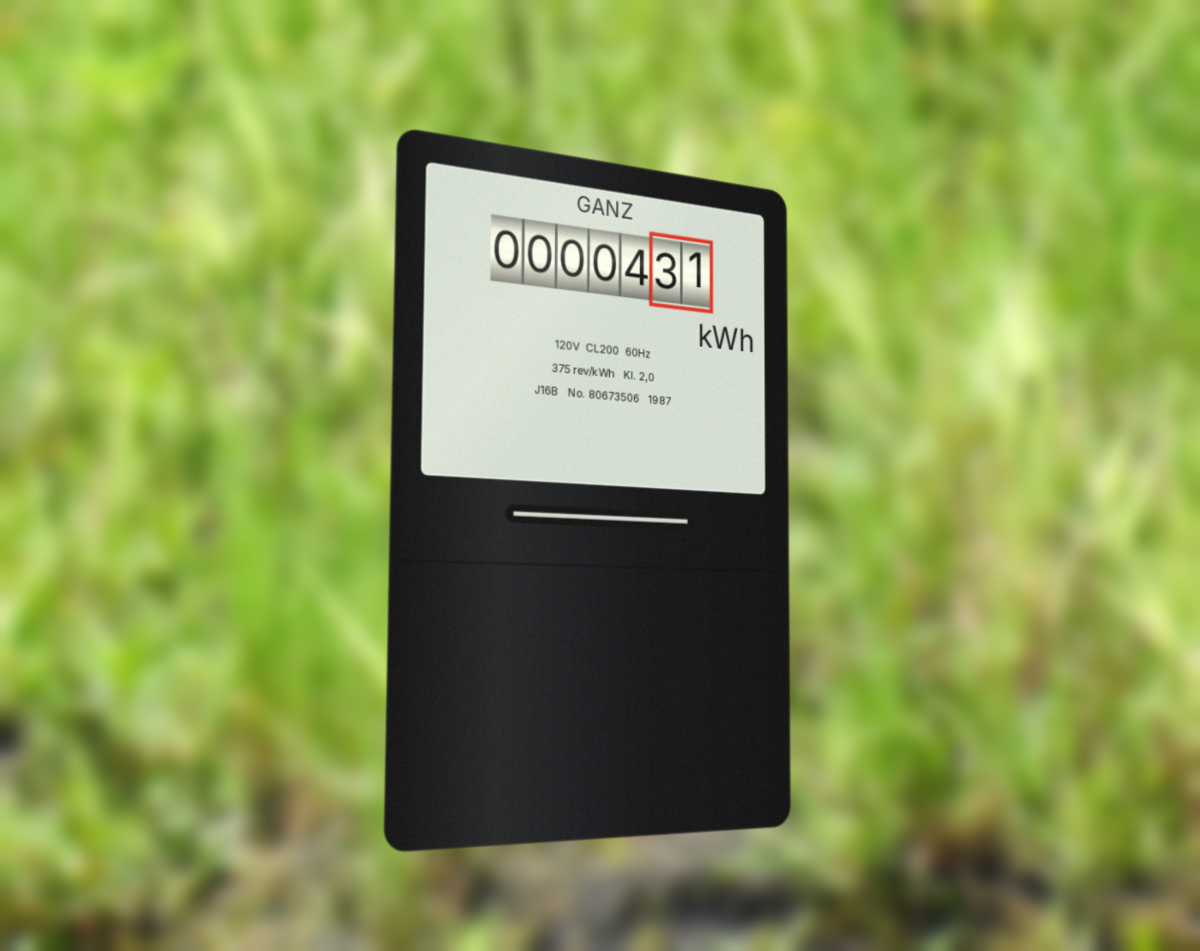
kWh 4.31
